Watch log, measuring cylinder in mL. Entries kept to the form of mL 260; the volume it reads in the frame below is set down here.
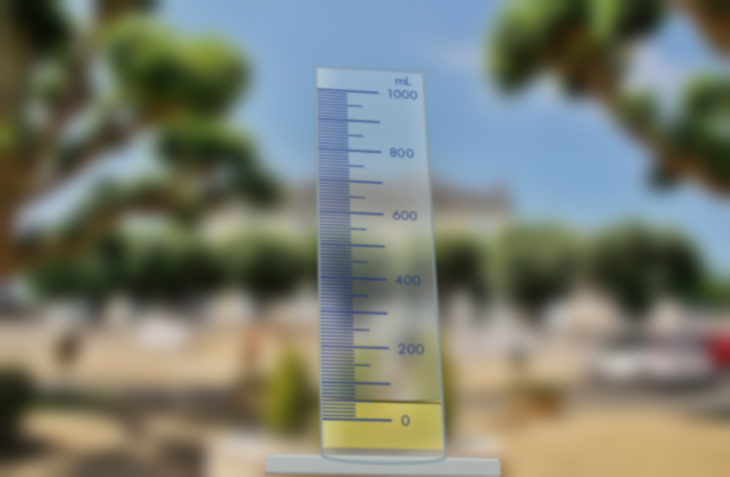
mL 50
